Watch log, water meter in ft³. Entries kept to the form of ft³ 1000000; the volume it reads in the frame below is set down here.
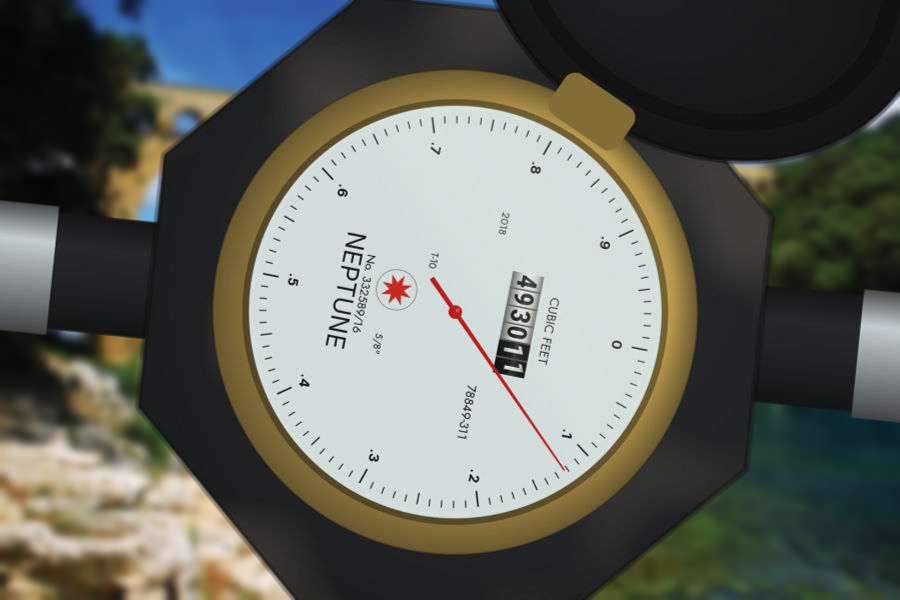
ft³ 493011.12
